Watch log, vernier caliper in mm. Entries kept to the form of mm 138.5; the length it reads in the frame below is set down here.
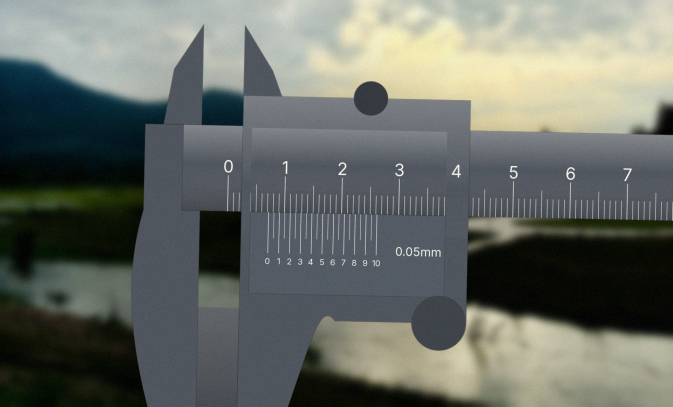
mm 7.2
